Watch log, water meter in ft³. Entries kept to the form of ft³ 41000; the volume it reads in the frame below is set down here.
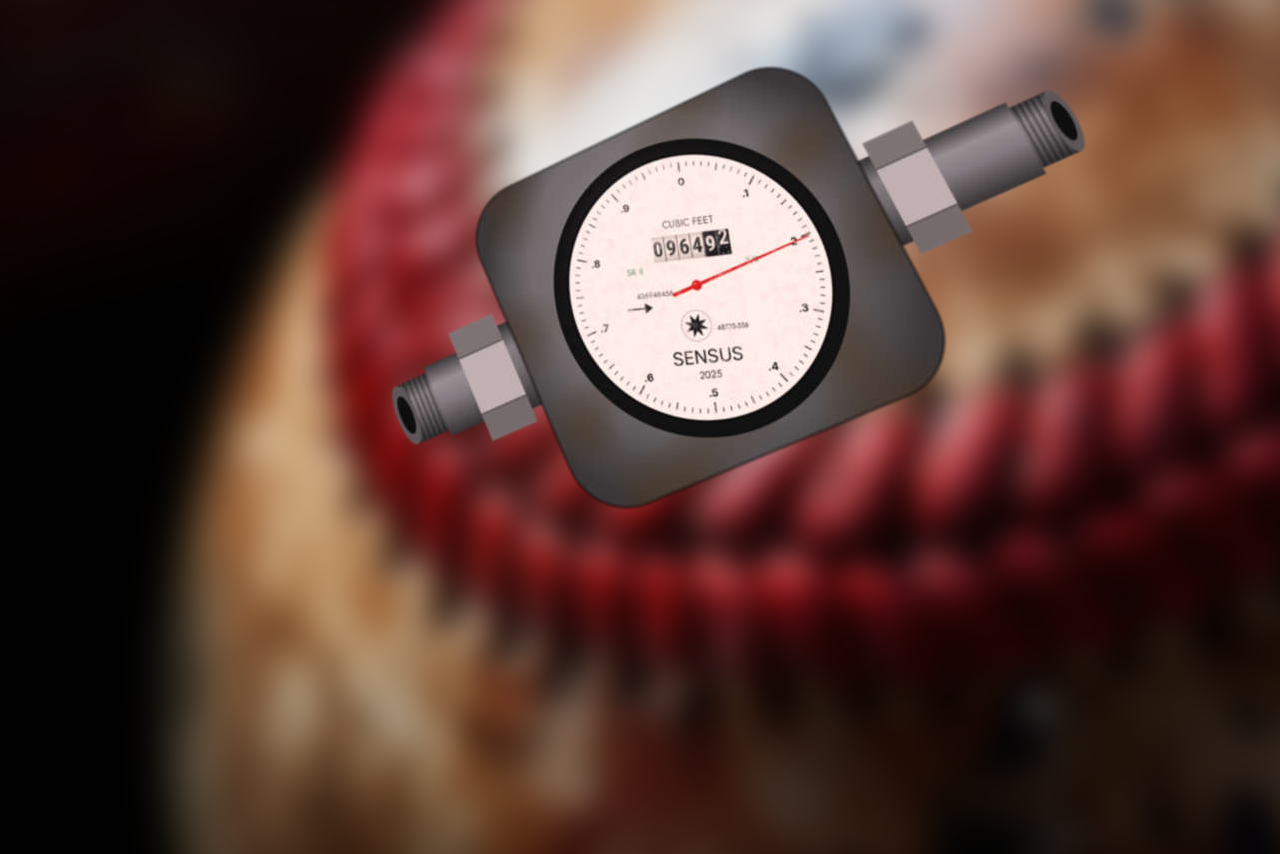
ft³ 96492.20
